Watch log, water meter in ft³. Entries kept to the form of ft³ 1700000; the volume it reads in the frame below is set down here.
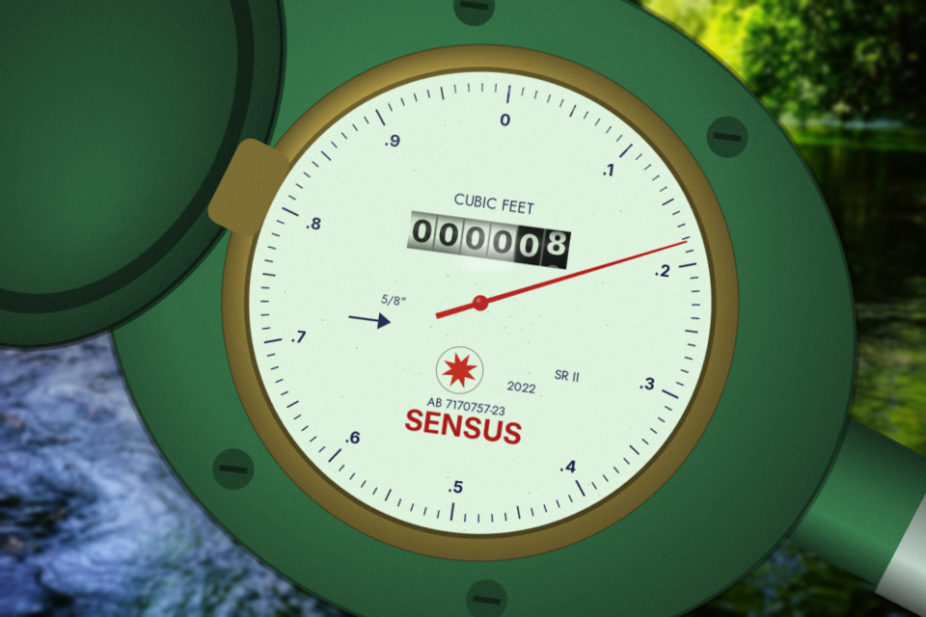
ft³ 8.18
